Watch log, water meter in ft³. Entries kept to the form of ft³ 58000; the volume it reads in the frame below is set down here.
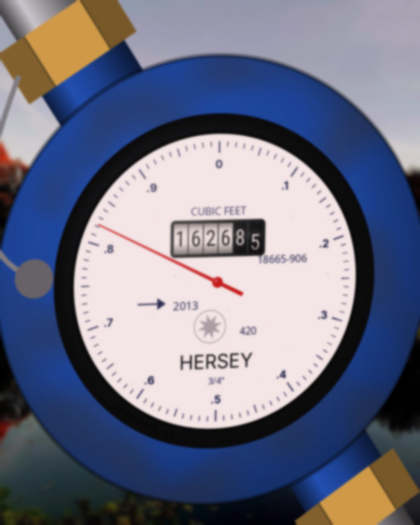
ft³ 162684.82
